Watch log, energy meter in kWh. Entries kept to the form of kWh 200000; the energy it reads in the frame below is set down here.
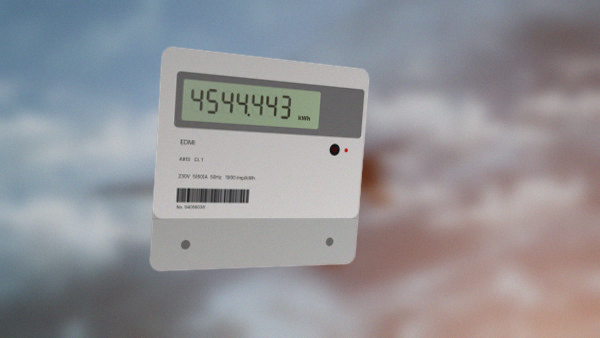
kWh 4544.443
